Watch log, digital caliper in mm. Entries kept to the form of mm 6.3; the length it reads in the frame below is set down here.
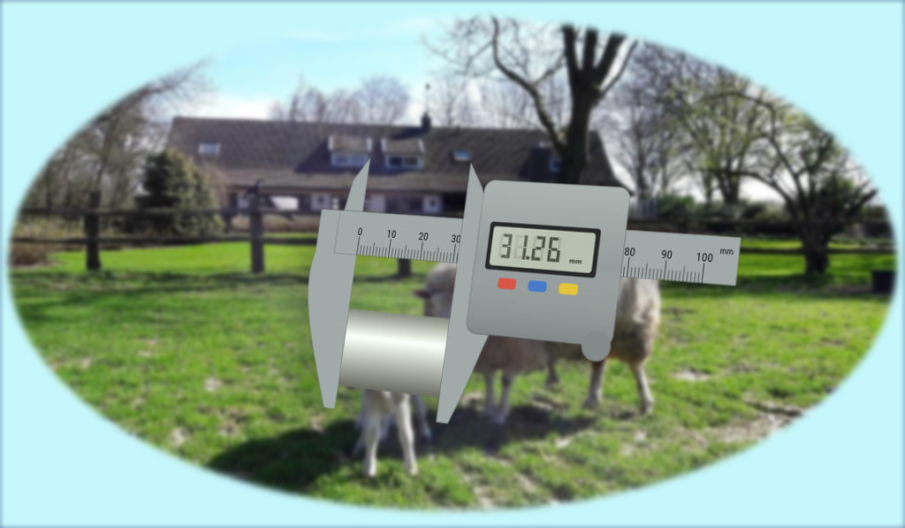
mm 31.26
